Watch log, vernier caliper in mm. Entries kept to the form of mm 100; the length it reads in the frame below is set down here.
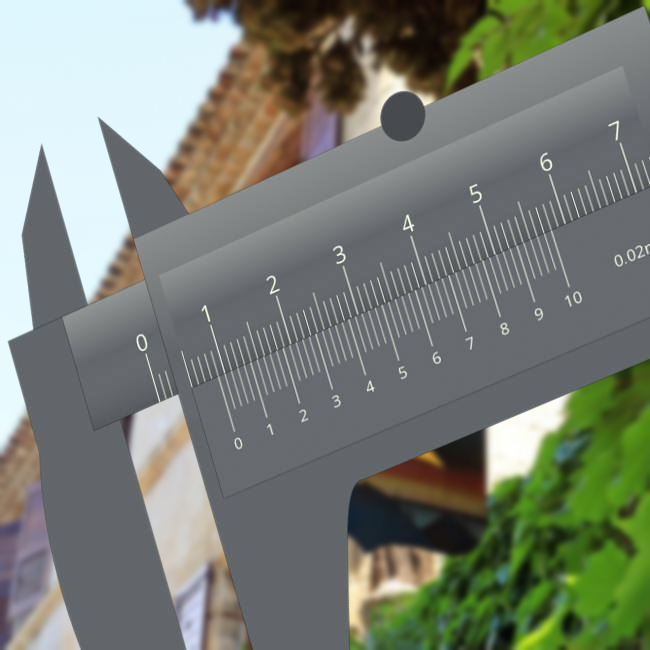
mm 9.0
